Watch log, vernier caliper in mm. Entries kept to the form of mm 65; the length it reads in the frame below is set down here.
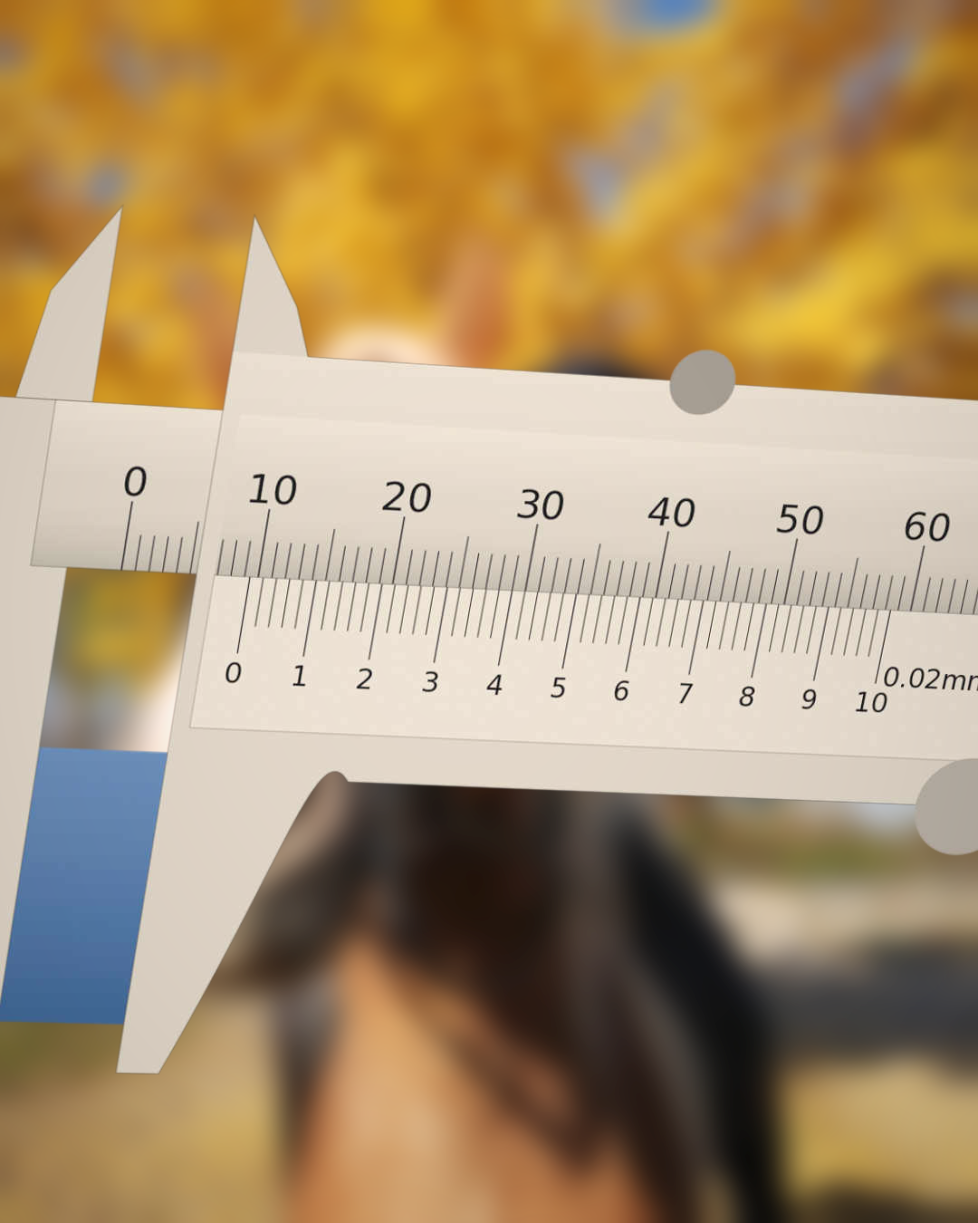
mm 9.4
